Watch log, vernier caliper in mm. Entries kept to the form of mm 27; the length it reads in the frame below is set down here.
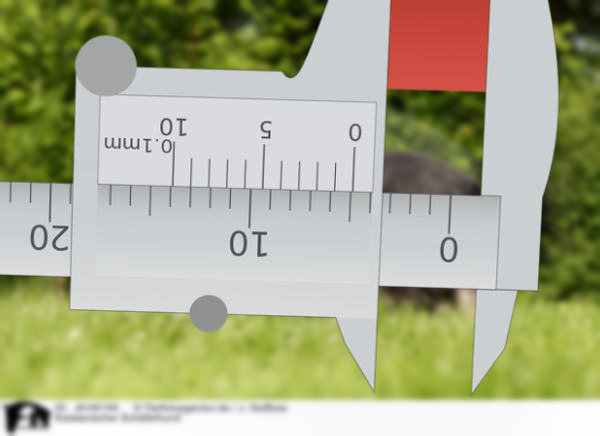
mm 4.9
